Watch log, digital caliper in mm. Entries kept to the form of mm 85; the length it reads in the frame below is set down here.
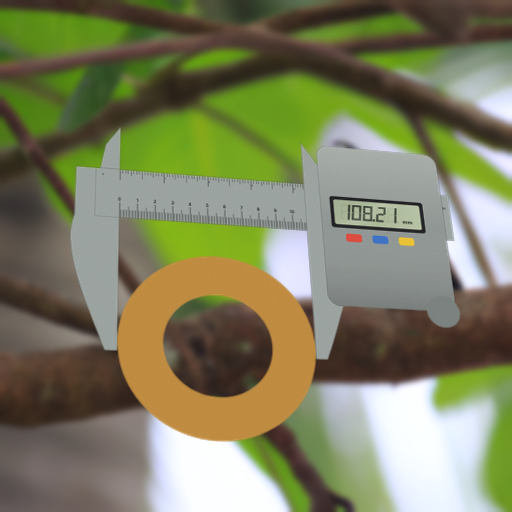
mm 108.21
